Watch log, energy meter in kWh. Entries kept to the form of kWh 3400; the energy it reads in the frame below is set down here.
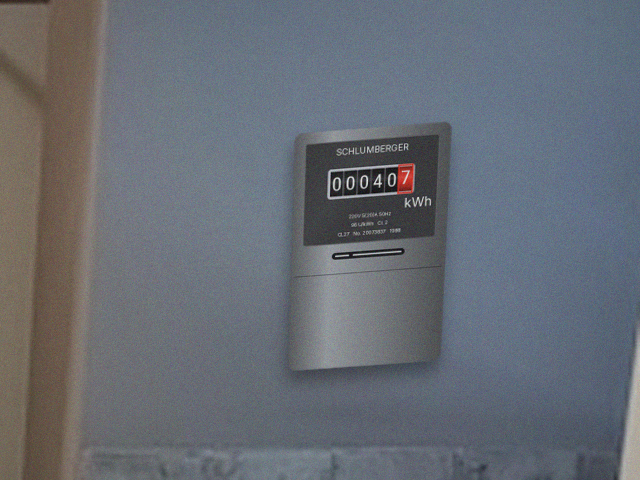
kWh 40.7
